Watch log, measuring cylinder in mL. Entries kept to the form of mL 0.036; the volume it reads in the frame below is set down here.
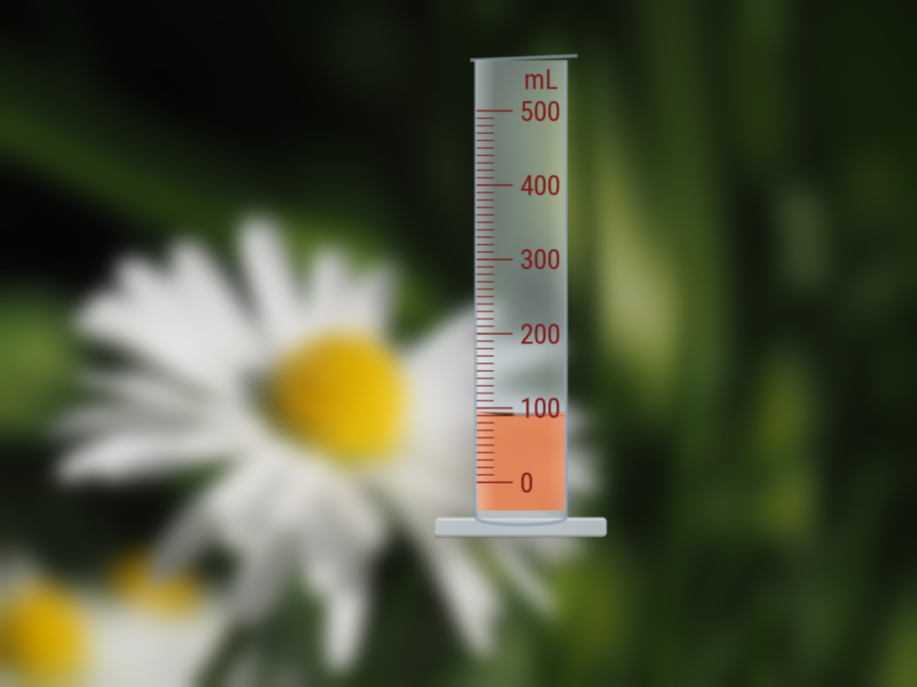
mL 90
